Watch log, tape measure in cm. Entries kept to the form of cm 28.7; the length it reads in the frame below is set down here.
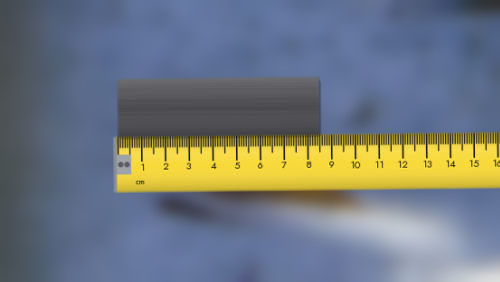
cm 8.5
